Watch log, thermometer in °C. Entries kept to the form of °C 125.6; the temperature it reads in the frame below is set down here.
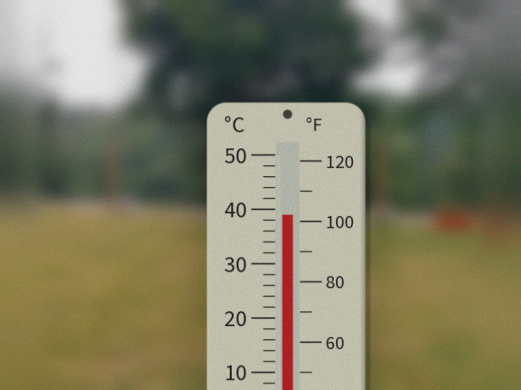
°C 39
